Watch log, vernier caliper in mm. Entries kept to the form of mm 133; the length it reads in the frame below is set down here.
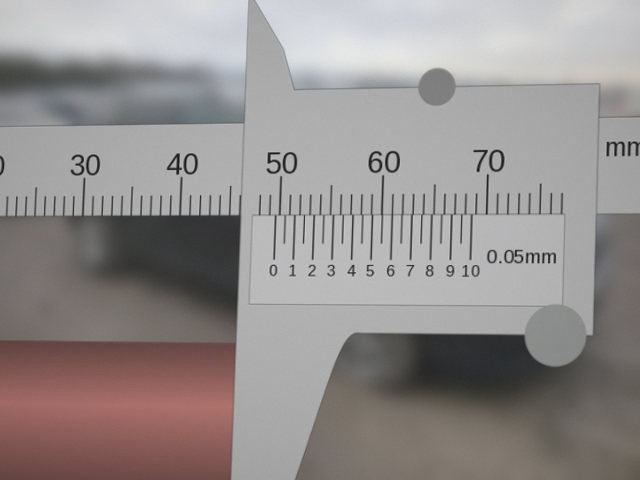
mm 49.6
